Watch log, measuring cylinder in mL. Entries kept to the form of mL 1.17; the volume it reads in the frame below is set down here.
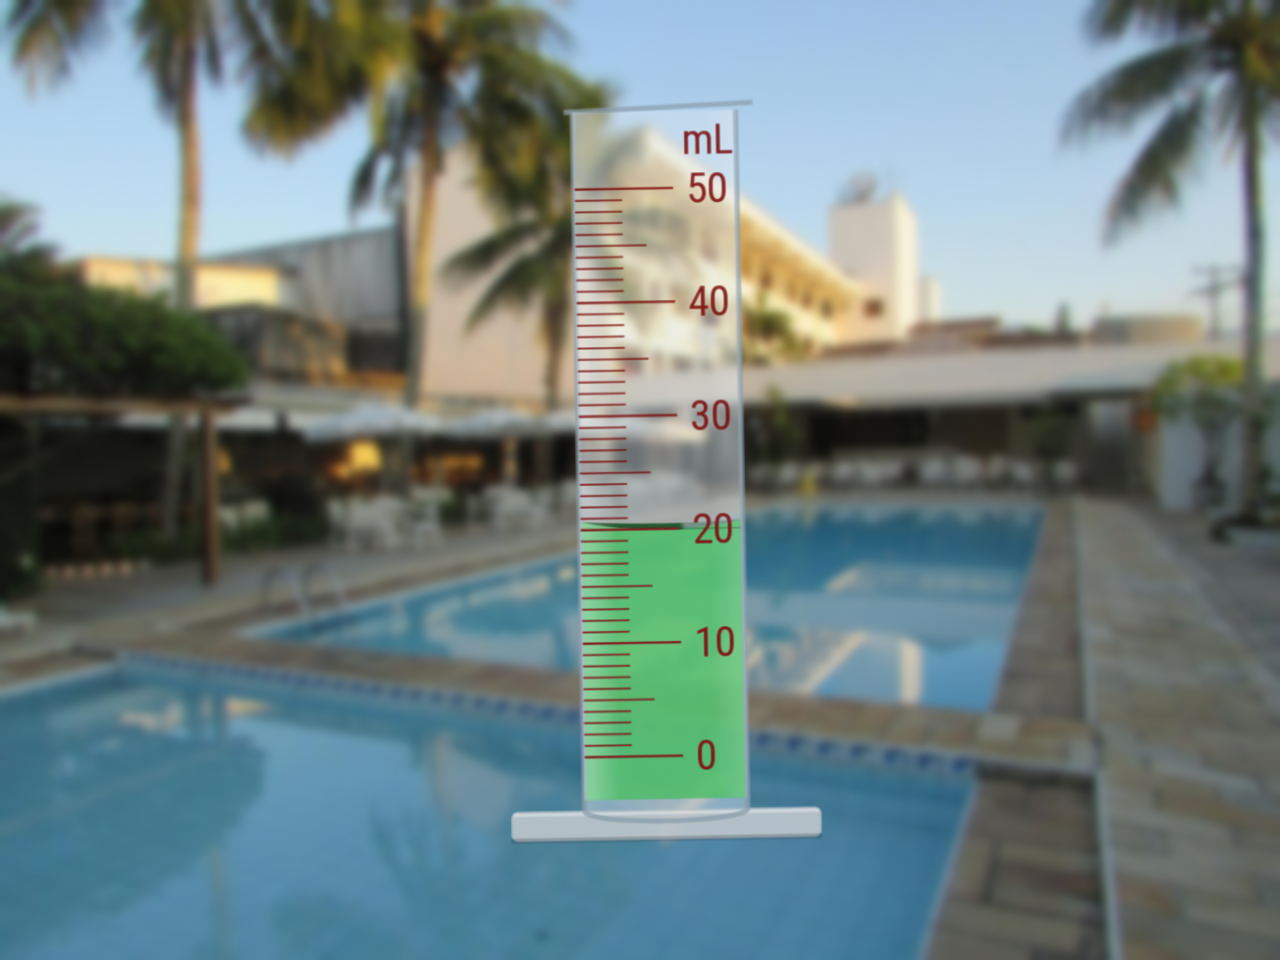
mL 20
